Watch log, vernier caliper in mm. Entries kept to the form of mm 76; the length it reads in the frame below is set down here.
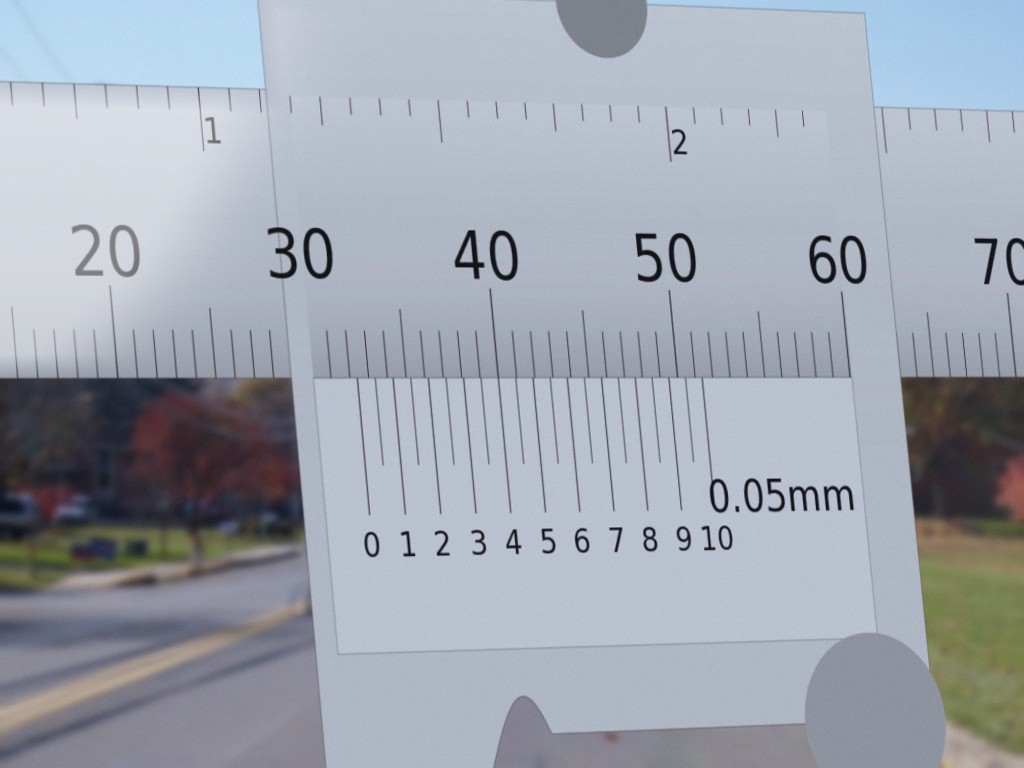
mm 32.4
